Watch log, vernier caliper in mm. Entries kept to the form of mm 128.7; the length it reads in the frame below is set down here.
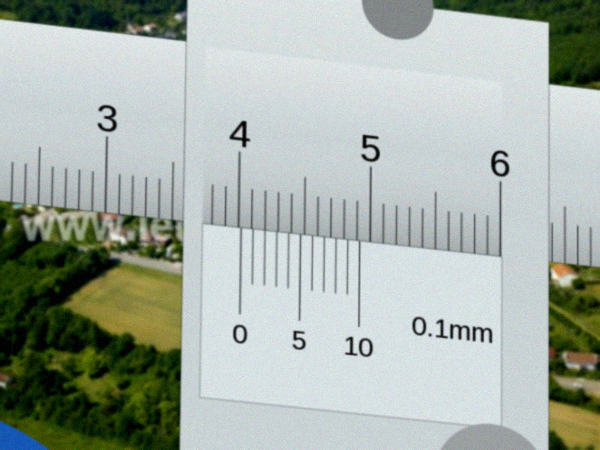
mm 40.2
